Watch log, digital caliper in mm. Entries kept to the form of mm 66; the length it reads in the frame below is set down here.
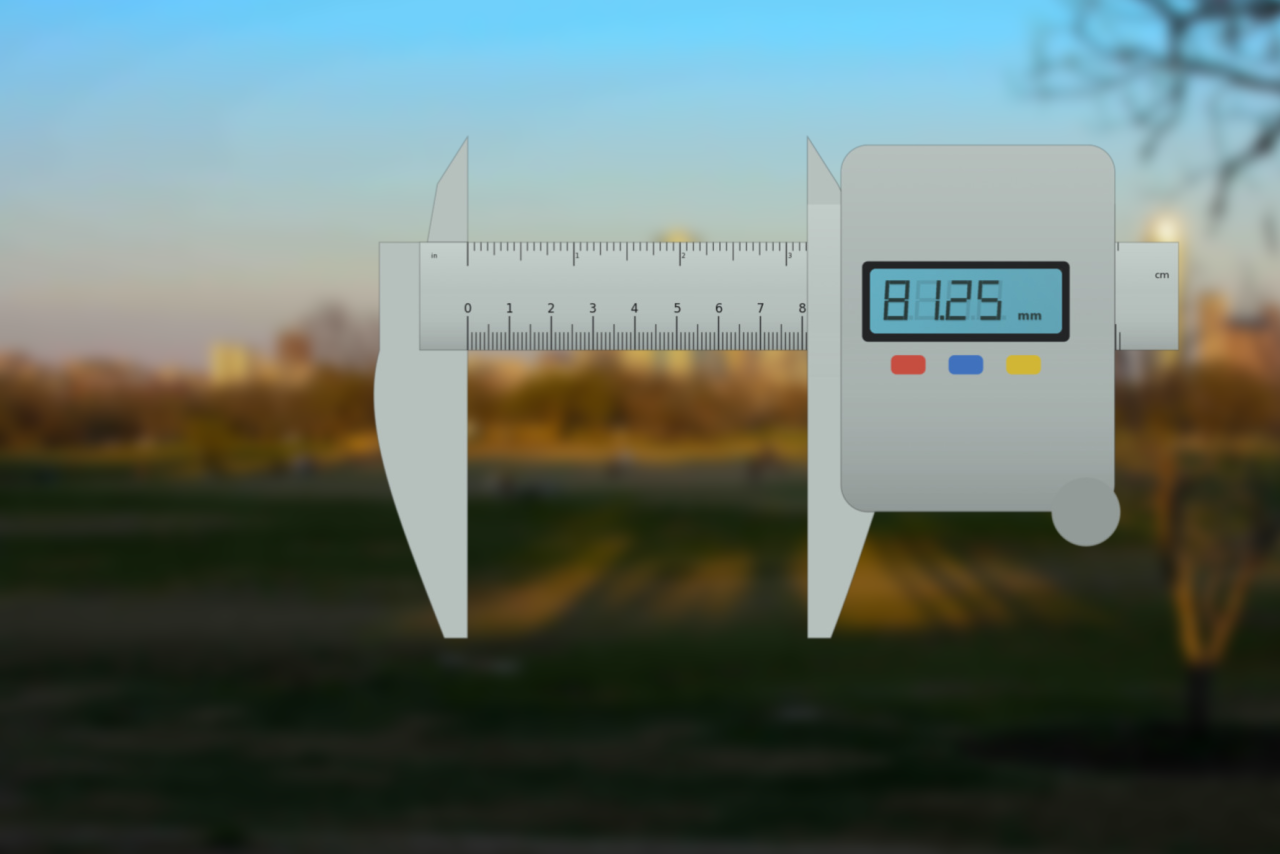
mm 81.25
